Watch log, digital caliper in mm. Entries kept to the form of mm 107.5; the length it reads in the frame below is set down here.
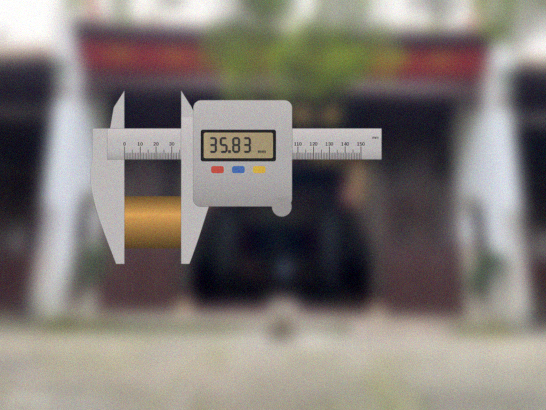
mm 35.83
